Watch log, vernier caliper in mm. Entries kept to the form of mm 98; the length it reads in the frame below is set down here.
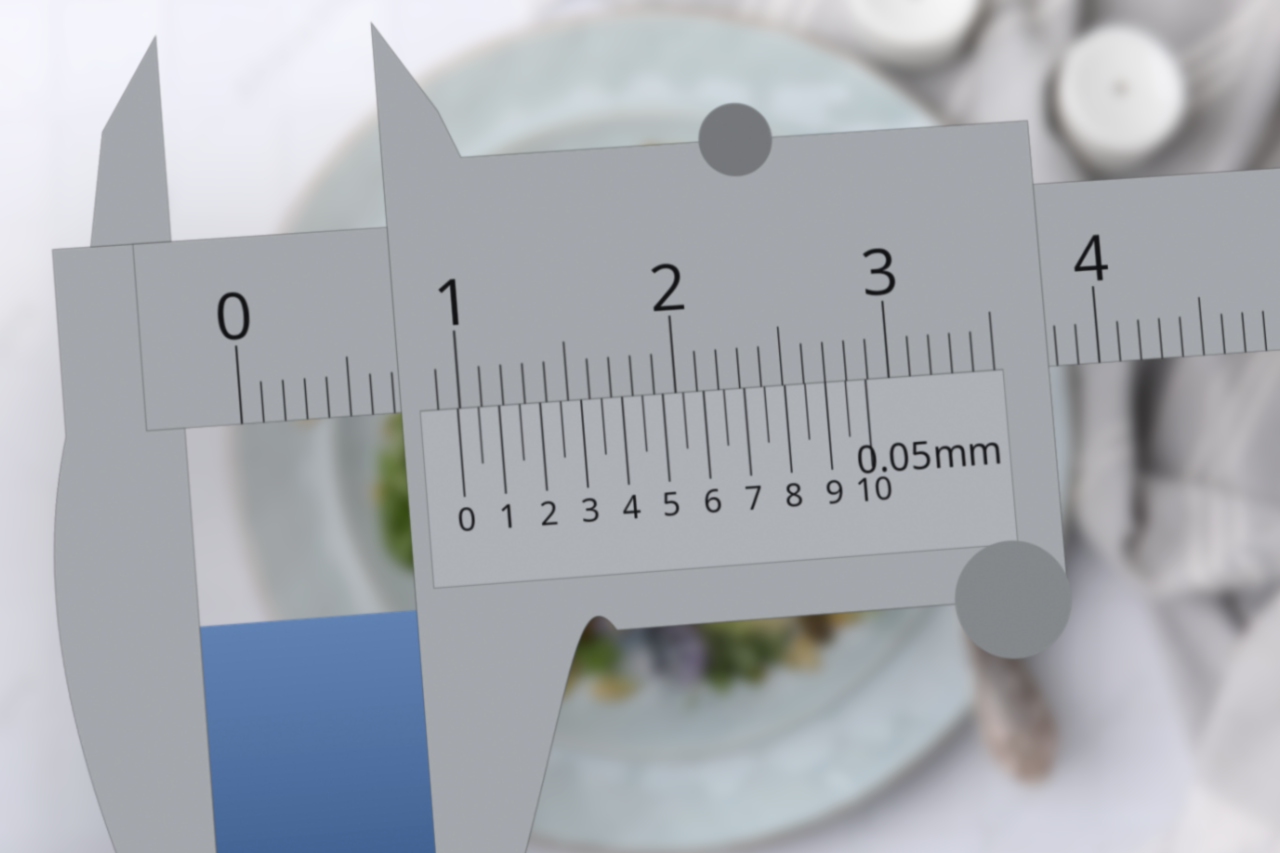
mm 9.9
